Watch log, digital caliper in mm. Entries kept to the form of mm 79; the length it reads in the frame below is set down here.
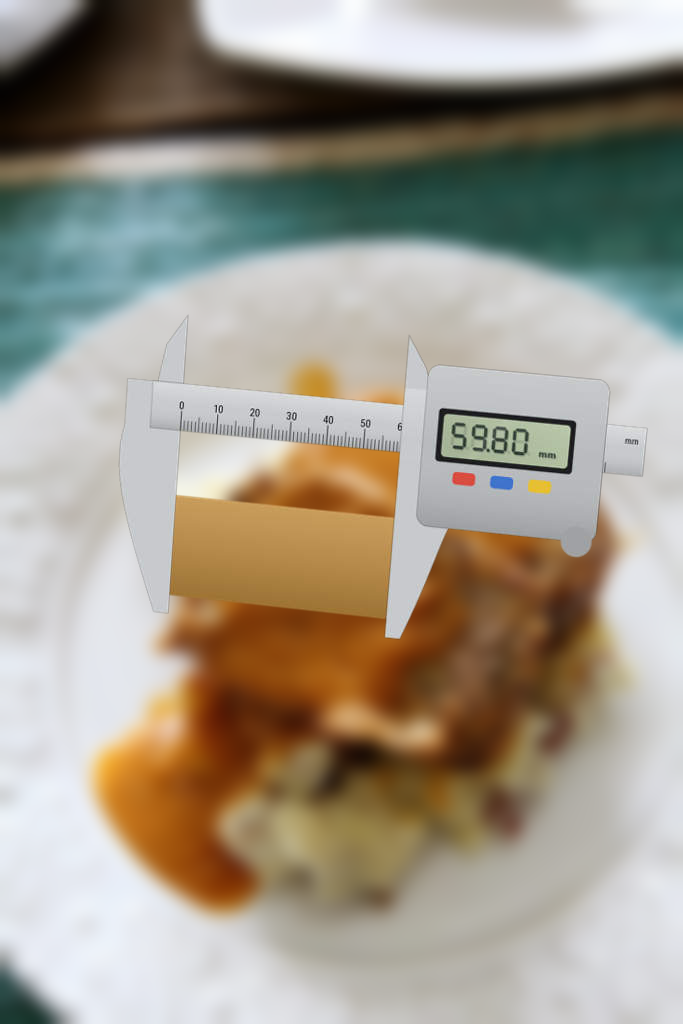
mm 59.80
